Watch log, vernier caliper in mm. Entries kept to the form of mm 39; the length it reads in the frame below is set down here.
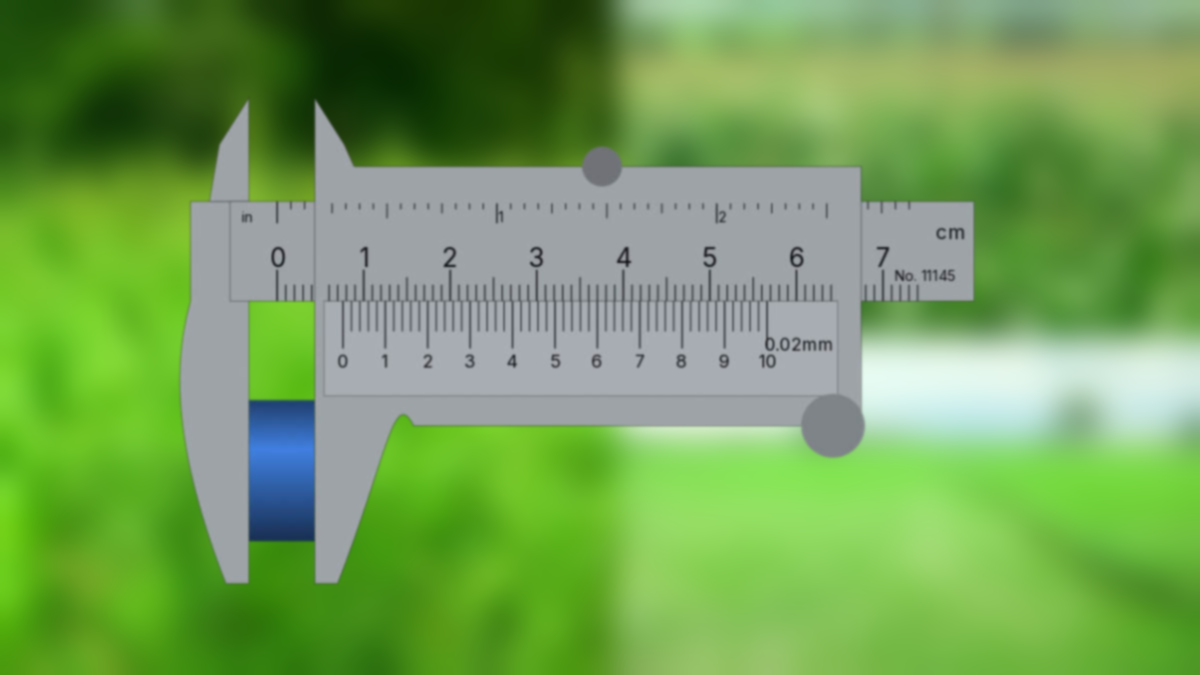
mm 7.6
